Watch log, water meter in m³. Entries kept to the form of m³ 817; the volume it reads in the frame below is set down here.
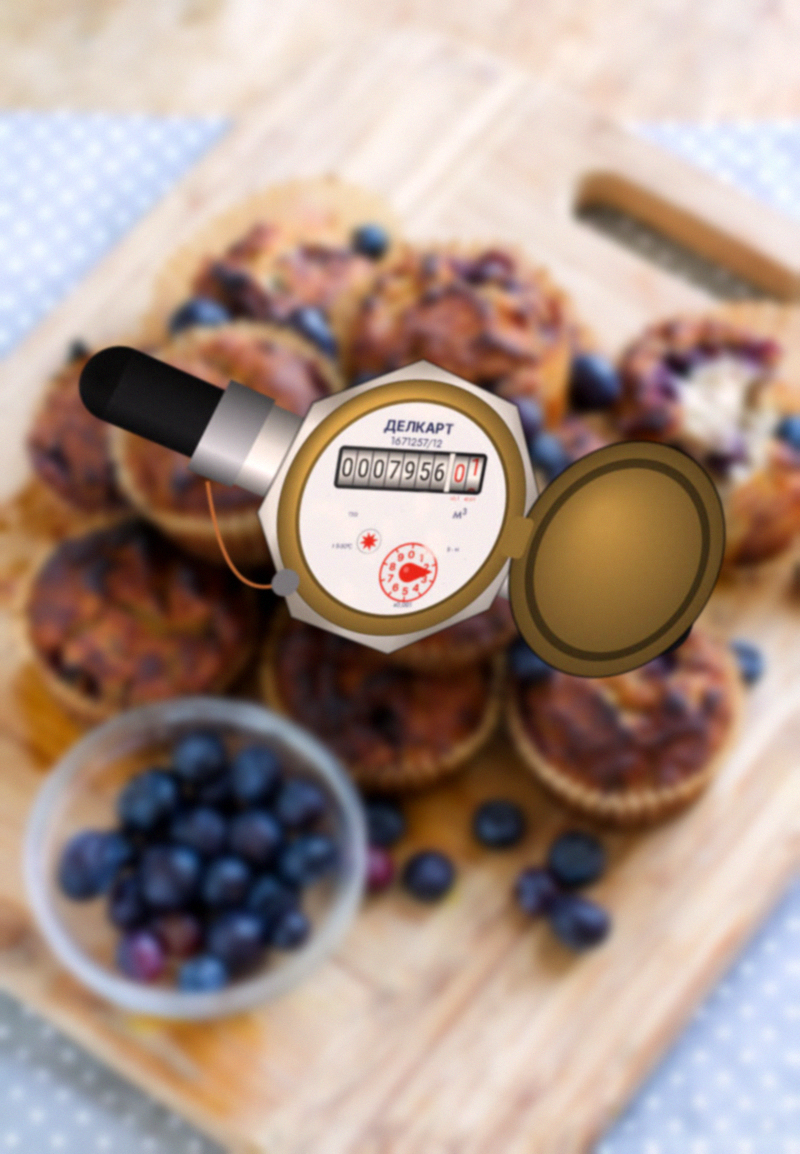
m³ 7956.012
